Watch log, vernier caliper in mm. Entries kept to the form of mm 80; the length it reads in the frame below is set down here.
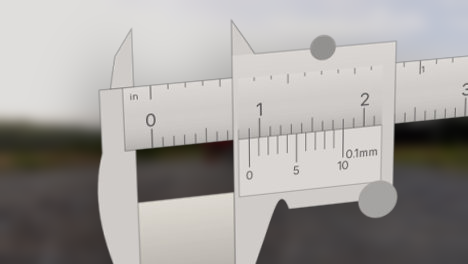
mm 9.0
